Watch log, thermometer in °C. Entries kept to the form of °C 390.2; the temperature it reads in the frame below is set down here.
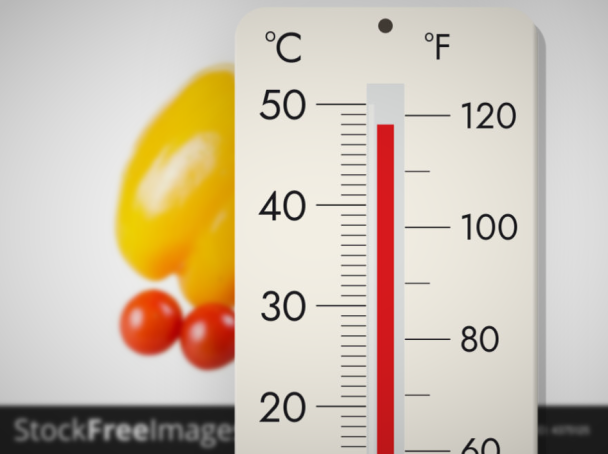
°C 48
